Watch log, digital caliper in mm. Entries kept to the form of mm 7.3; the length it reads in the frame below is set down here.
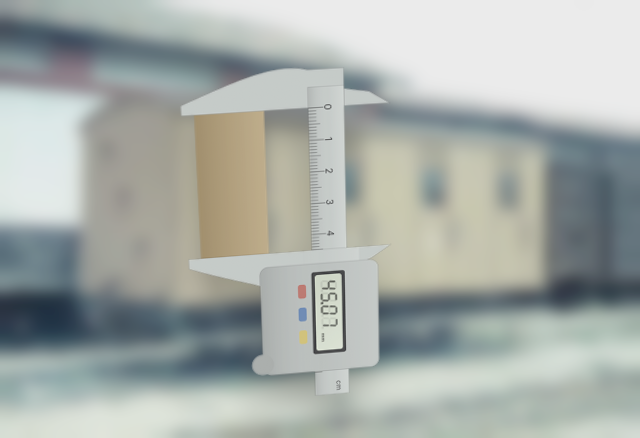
mm 45.07
